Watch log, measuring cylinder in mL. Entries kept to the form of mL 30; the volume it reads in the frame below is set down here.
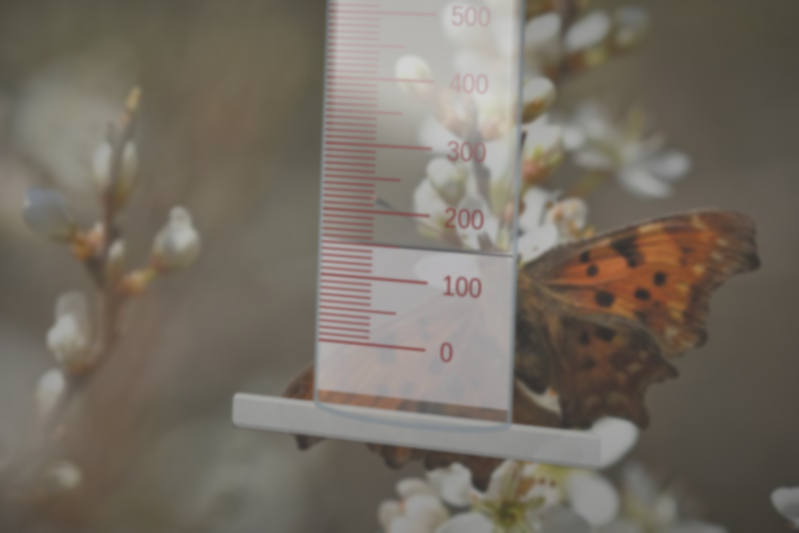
mL 150
